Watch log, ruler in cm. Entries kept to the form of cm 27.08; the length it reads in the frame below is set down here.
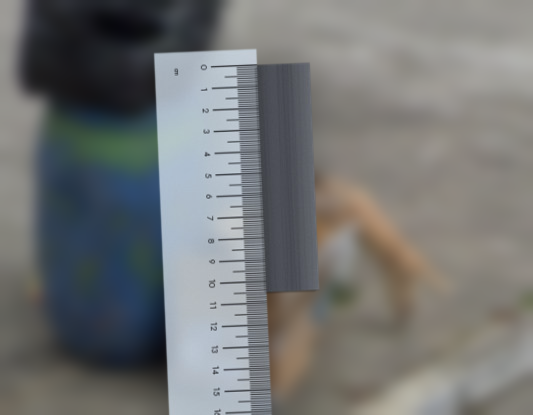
cm 10.5
